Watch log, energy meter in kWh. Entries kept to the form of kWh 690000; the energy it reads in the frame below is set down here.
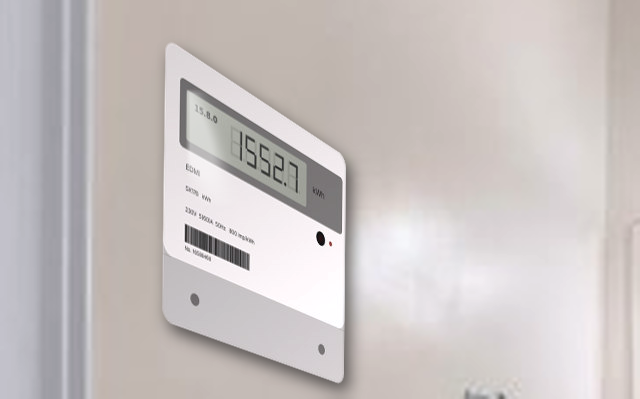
kWh 1552.7
